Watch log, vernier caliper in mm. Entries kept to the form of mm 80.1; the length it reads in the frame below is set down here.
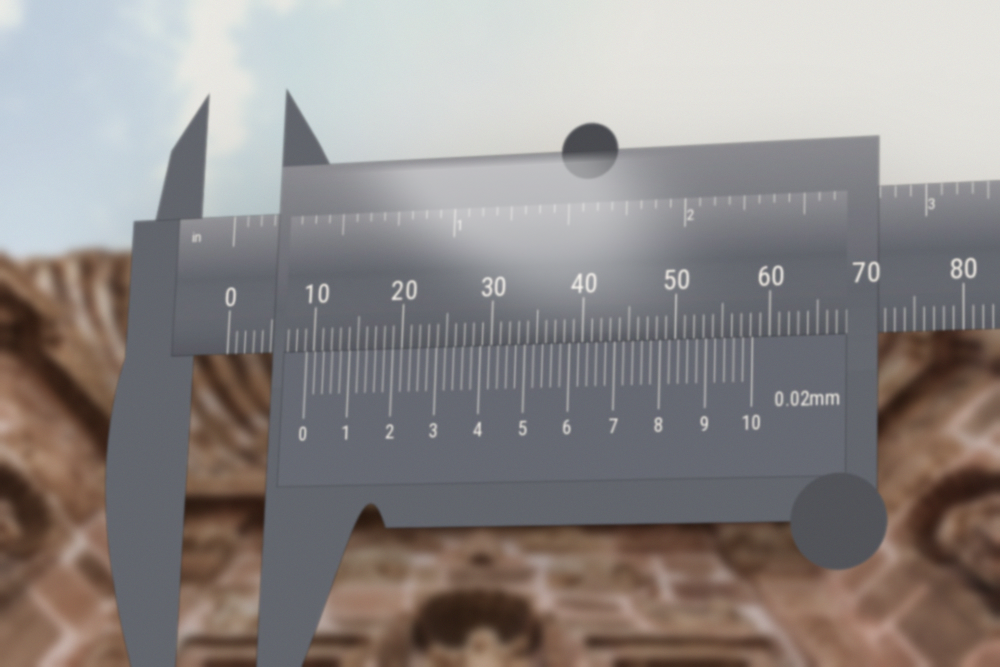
mm 9.2
